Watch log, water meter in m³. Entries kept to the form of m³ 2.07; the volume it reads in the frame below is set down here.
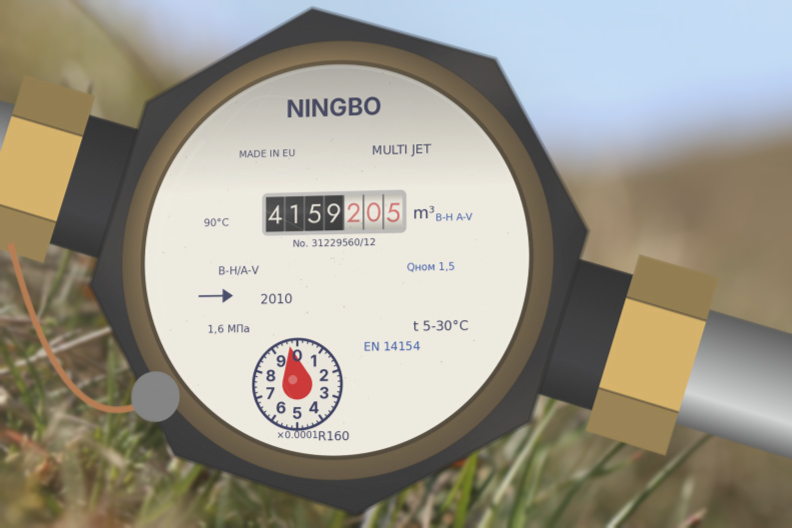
m³ 4159.2049
